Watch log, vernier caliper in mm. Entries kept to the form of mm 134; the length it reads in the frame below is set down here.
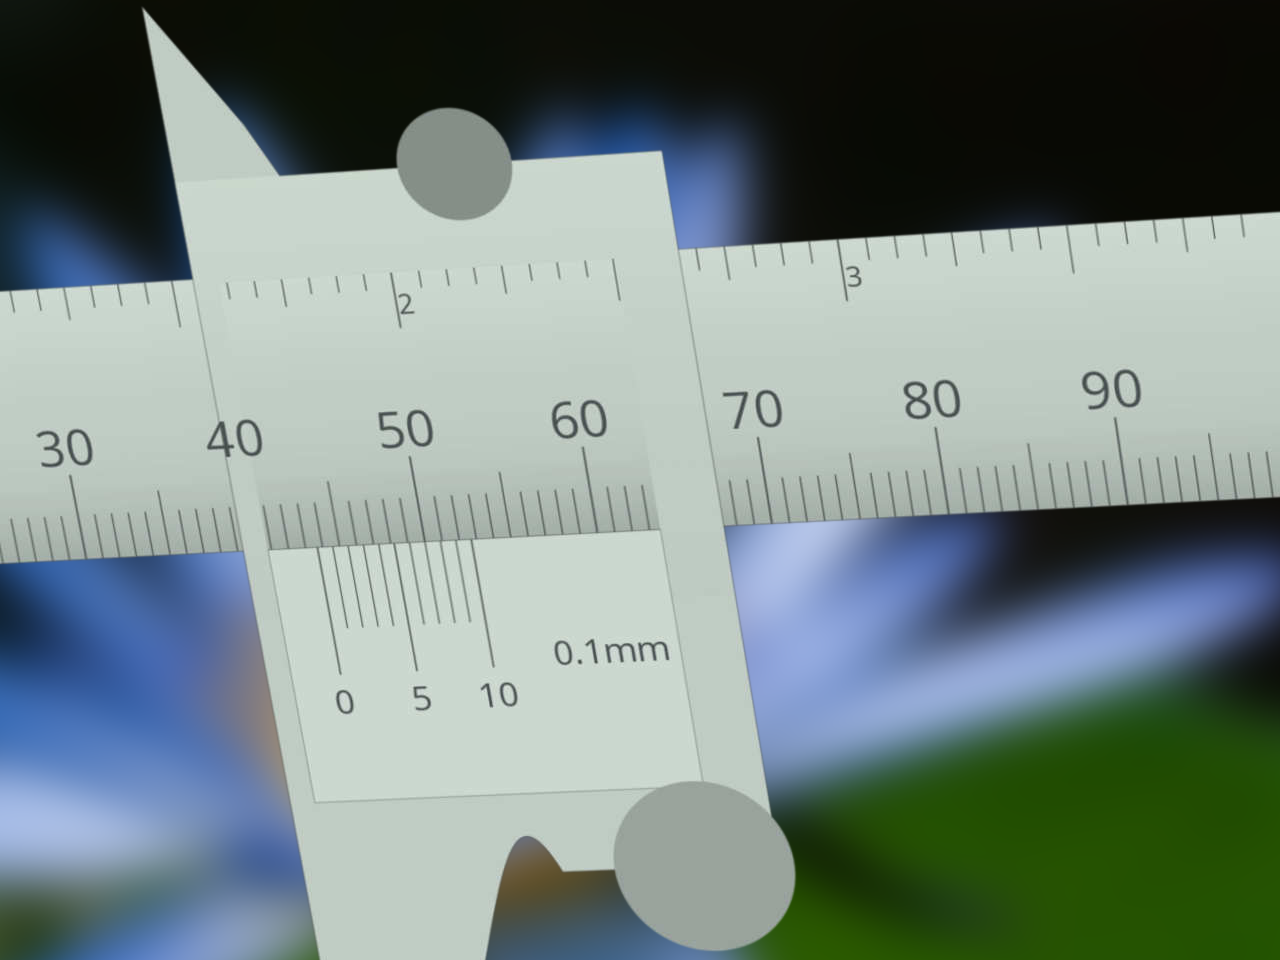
mm 43.7
